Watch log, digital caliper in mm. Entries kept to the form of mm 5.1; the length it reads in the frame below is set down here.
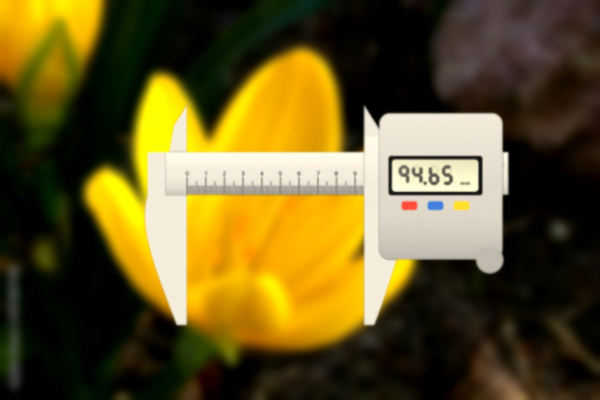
mm 94.65
